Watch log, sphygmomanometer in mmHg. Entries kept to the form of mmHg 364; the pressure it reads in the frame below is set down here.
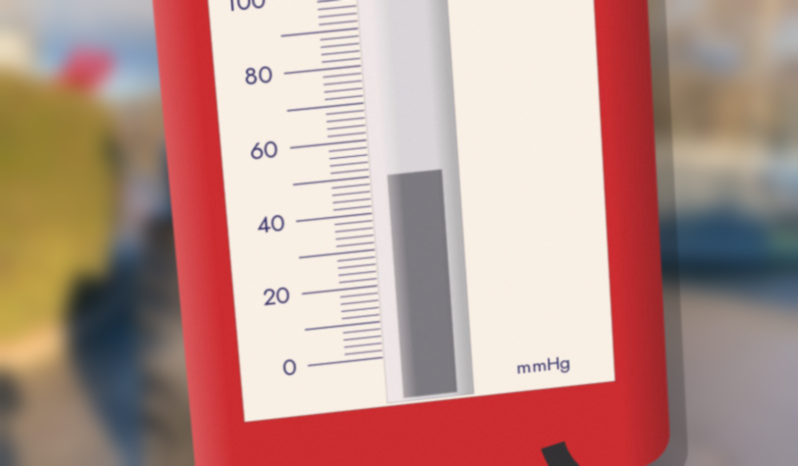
mmHg 50
